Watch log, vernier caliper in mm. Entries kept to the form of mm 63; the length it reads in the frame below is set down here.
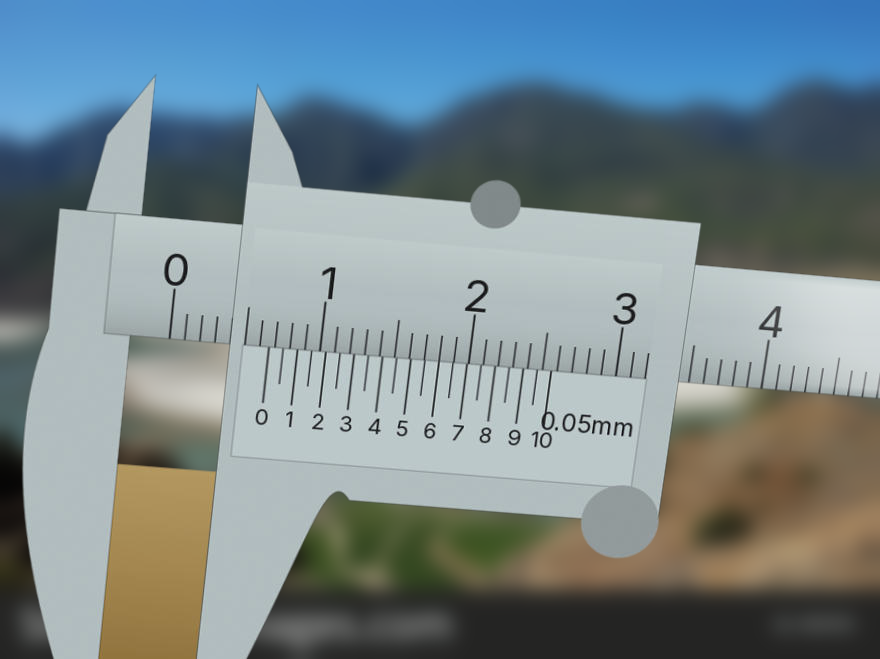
mm 6.6
